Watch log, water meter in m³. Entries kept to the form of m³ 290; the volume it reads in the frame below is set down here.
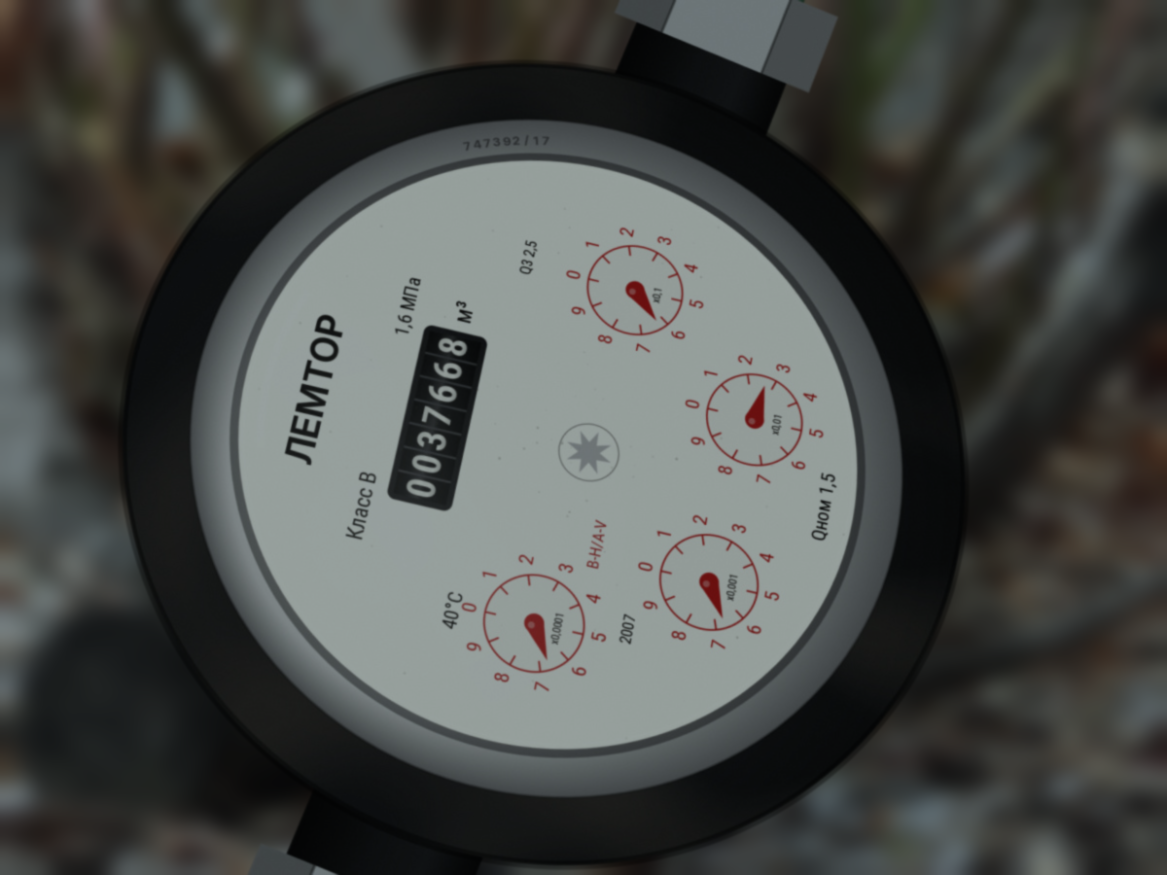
m³ 37668.6266
